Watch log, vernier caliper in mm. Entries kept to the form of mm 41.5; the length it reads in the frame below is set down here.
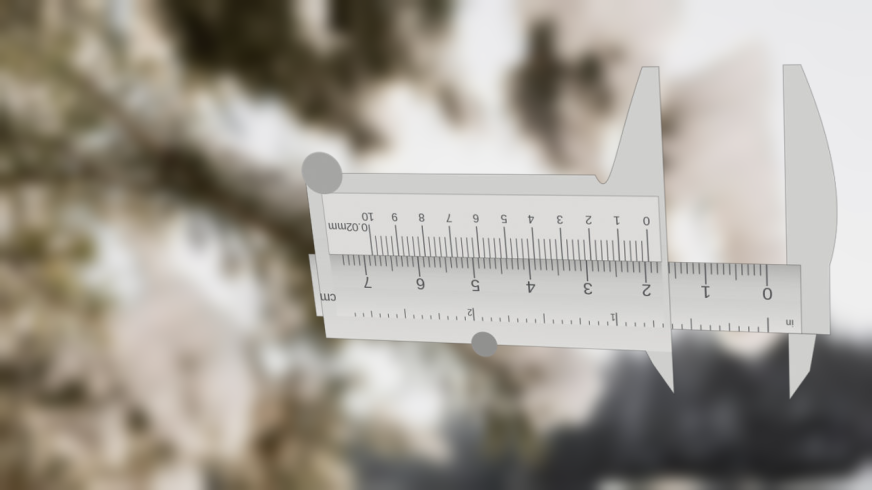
mm 19.4
